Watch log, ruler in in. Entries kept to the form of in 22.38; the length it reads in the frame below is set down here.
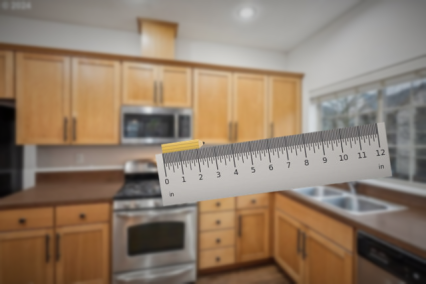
in 2.5
